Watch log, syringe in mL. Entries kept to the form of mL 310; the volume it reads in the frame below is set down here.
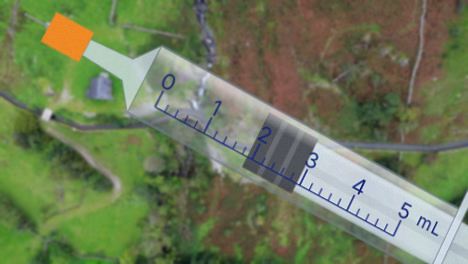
mL 1.9
